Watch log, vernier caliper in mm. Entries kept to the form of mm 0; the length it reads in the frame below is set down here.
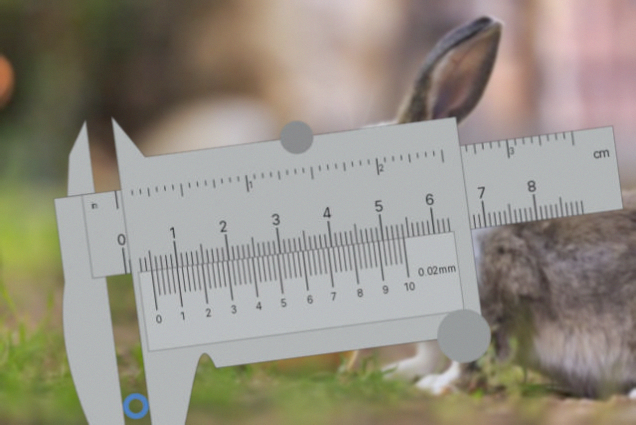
mm 5.0
